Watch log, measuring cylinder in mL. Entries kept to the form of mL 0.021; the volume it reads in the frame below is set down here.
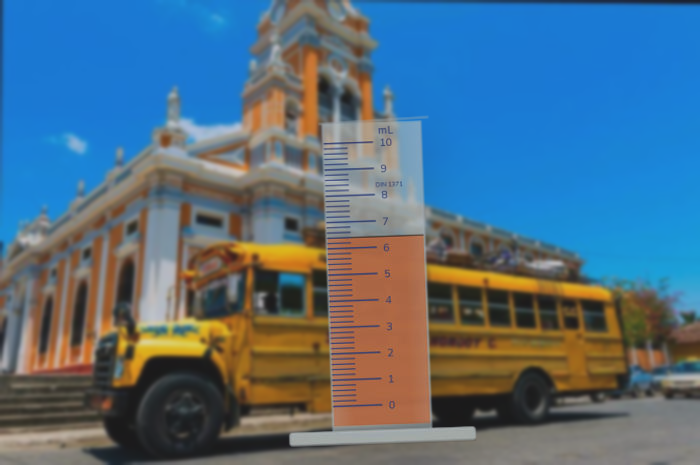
mL 6.4
